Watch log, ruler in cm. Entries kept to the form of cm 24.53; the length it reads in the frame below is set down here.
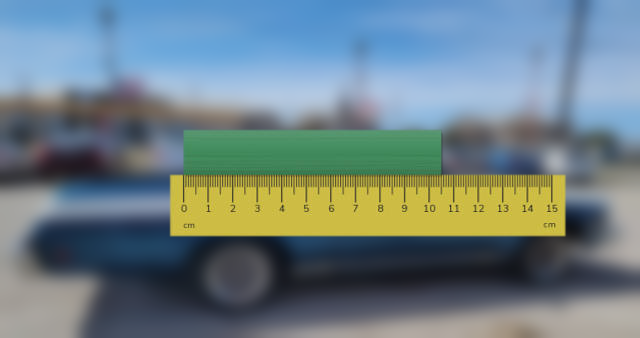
cm 10.5
